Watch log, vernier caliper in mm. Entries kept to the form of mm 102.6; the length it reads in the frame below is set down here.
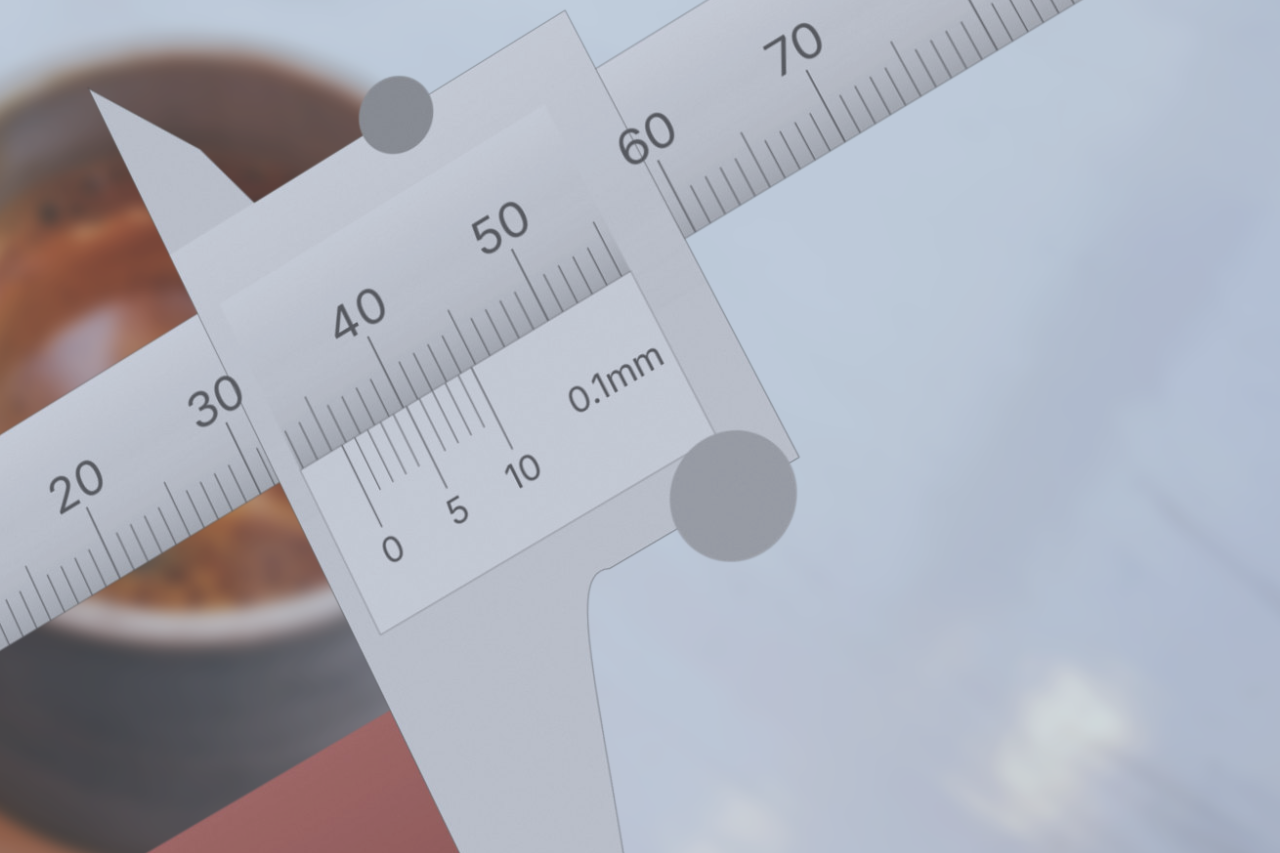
mm 35.7
